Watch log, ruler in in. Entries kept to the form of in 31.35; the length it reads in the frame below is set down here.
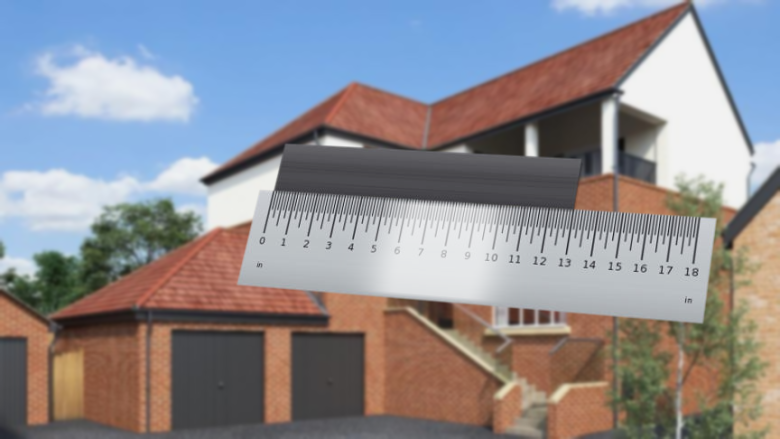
in 13
